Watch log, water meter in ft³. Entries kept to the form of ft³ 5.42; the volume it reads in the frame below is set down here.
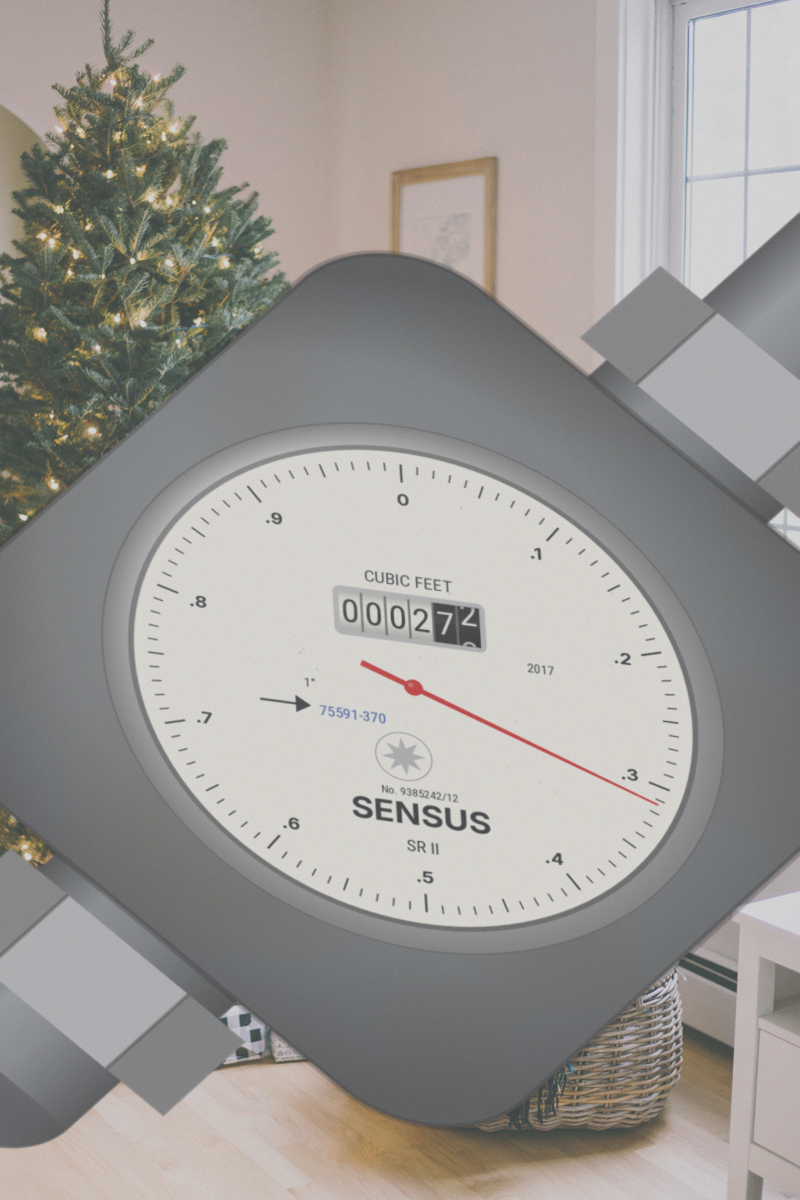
ft³ 272.31
